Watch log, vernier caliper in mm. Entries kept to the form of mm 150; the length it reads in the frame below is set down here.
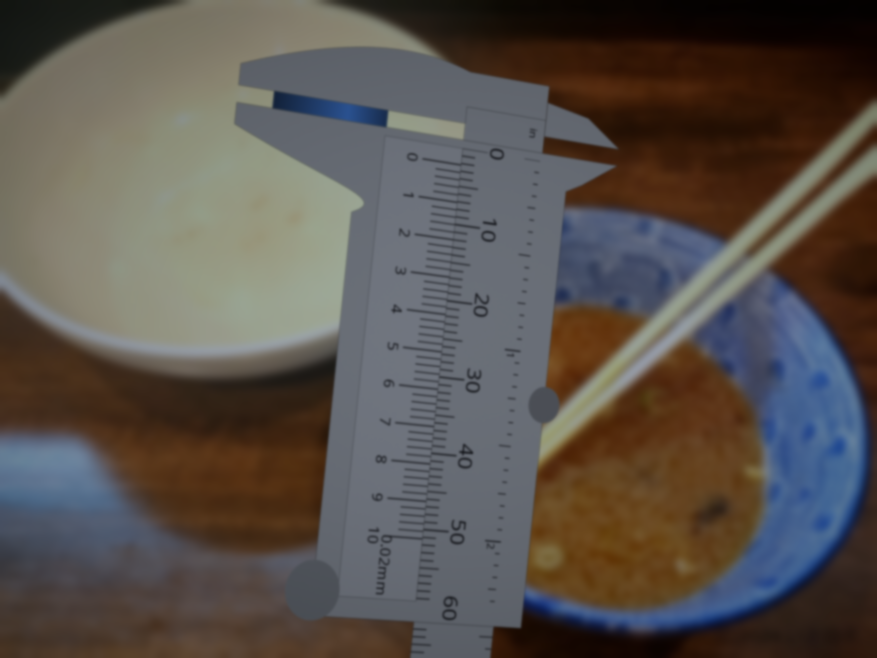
mm 2.2
